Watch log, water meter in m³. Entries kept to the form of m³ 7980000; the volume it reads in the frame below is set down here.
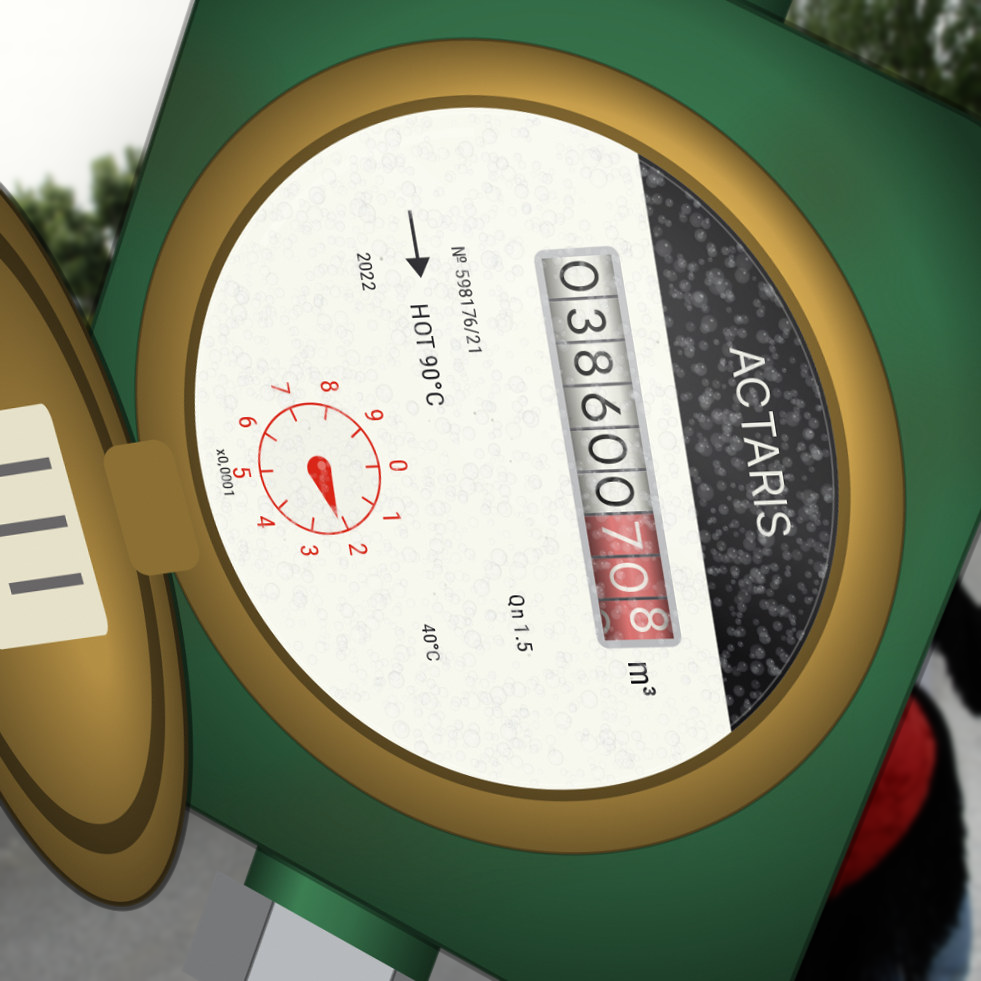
m³ 38600.7082
